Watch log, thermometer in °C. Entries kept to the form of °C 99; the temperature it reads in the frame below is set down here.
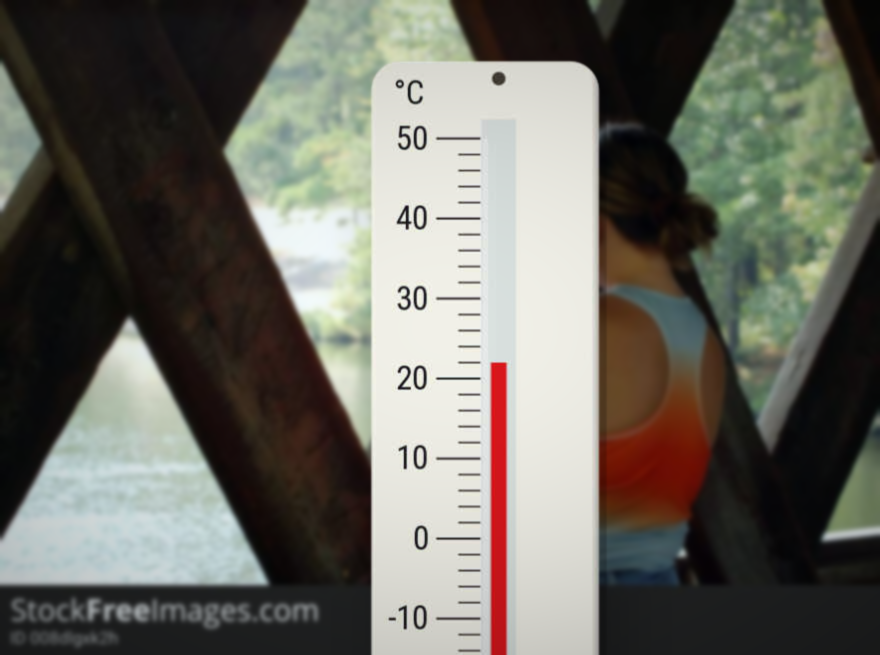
°C 22
